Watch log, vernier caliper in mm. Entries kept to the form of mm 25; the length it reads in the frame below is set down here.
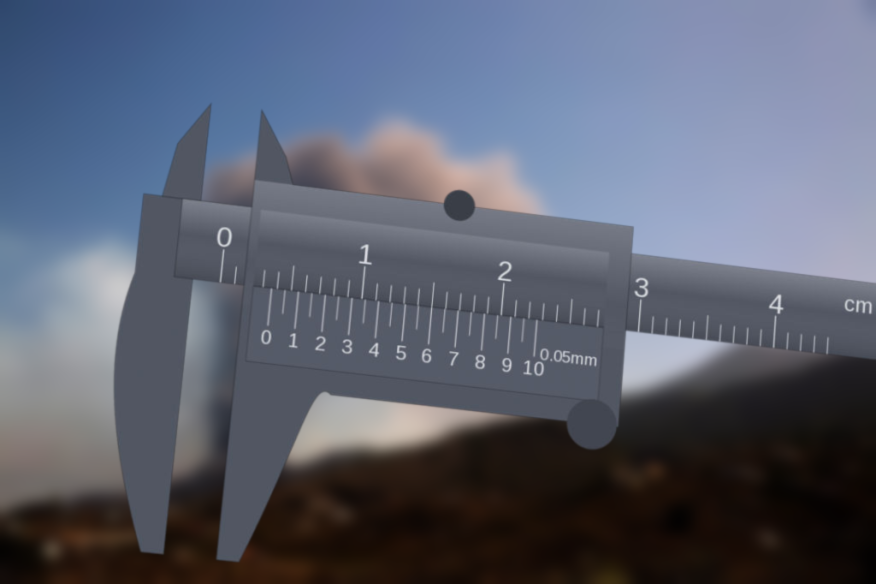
mm 3.6
